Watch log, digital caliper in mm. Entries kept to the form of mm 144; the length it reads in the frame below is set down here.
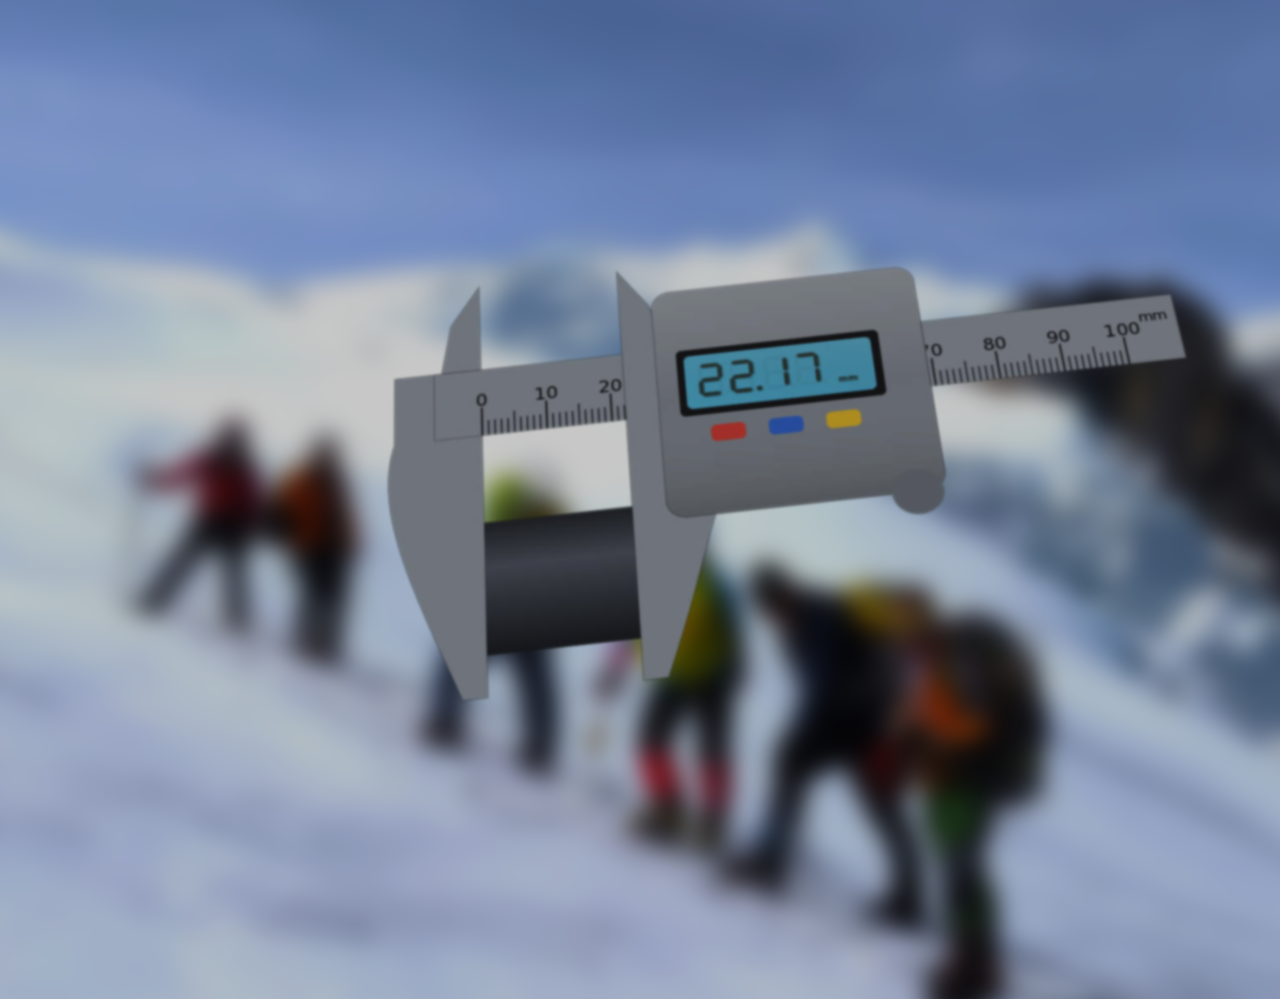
mm 22.17
